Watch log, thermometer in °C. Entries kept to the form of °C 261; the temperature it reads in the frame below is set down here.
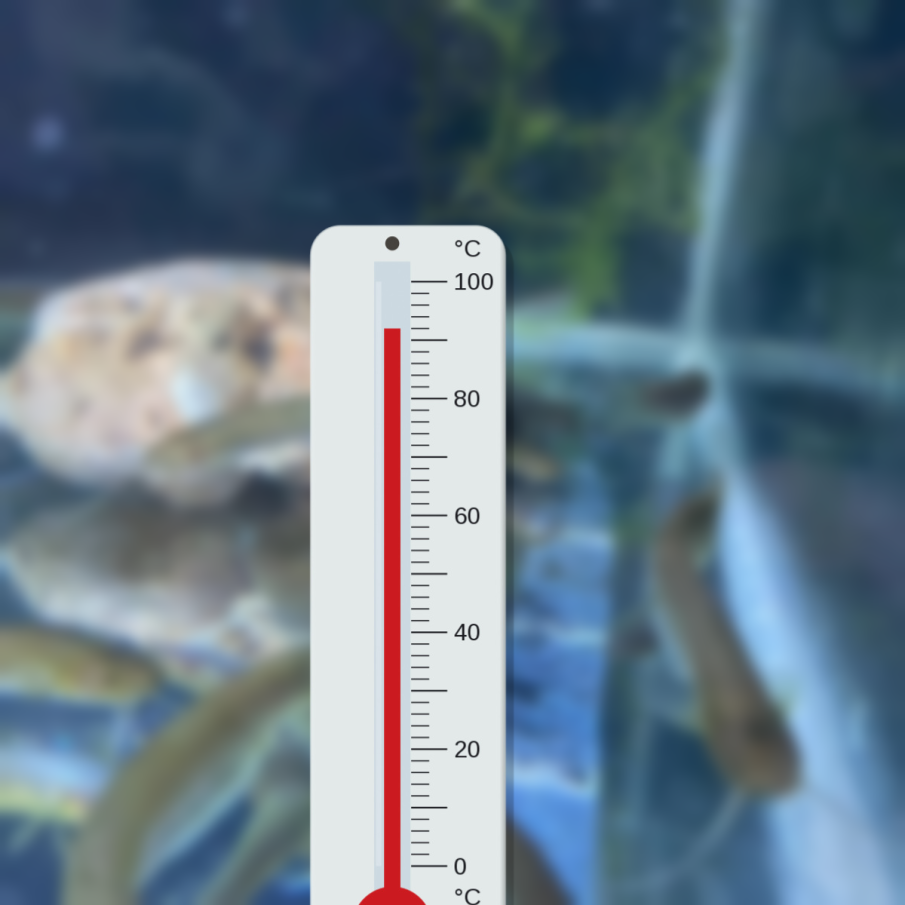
°C 92
